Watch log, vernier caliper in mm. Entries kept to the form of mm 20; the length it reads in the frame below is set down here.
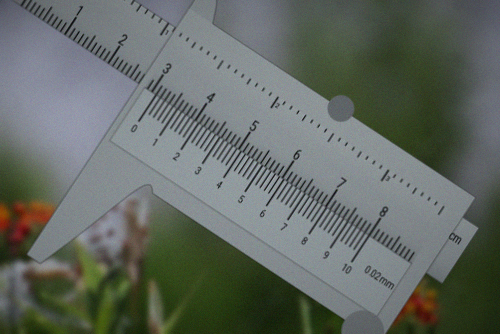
mm 31.0
